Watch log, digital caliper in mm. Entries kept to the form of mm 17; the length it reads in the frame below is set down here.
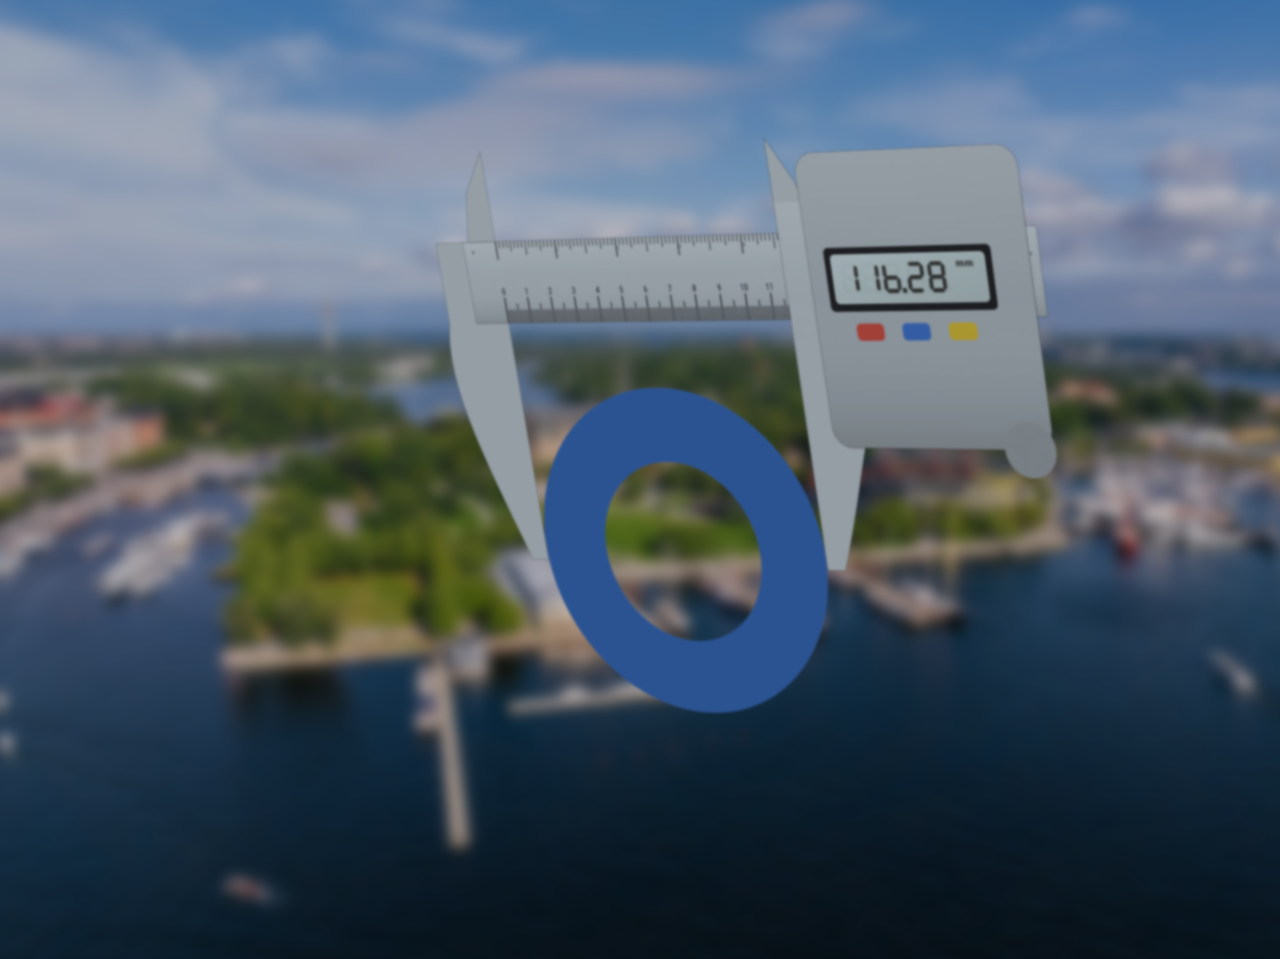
mm 116.28
